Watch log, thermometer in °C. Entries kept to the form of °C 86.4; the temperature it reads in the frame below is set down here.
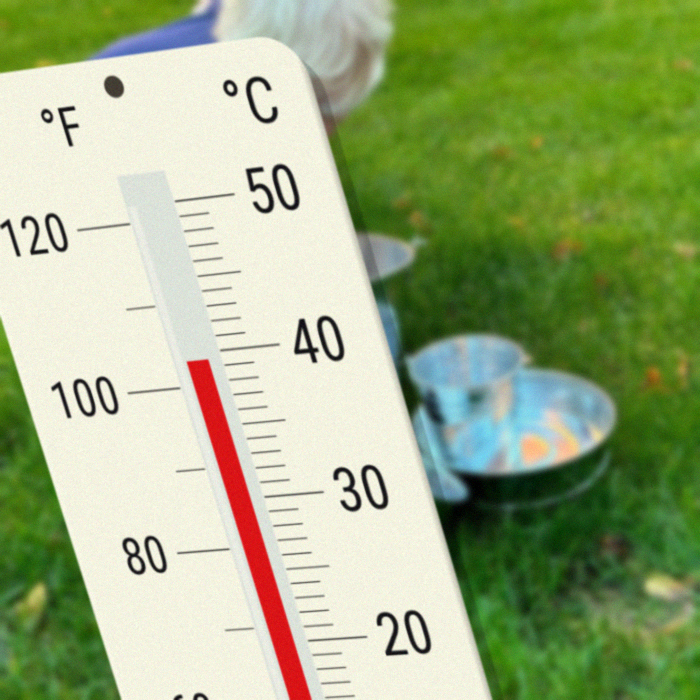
°C 39.5
